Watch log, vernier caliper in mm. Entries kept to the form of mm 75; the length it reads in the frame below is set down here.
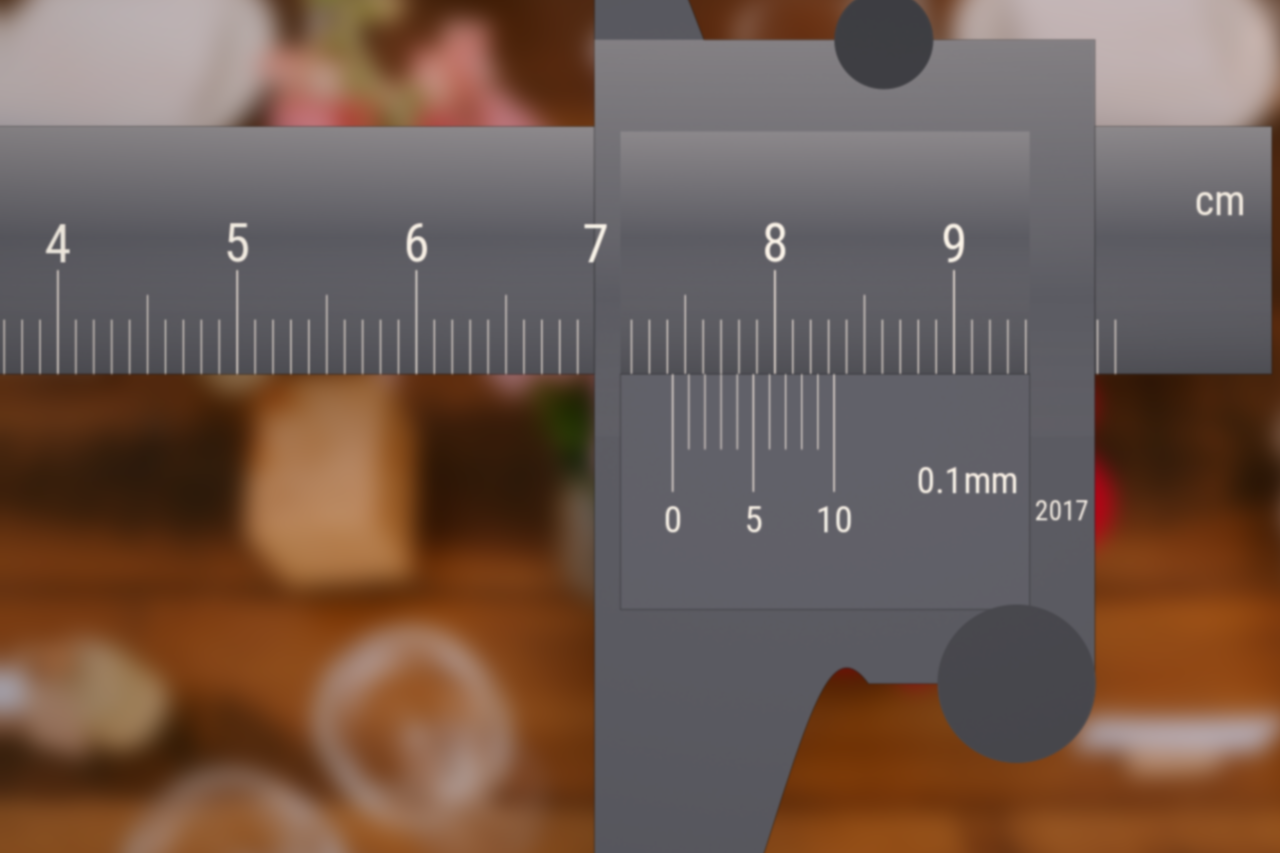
mm 74.3
